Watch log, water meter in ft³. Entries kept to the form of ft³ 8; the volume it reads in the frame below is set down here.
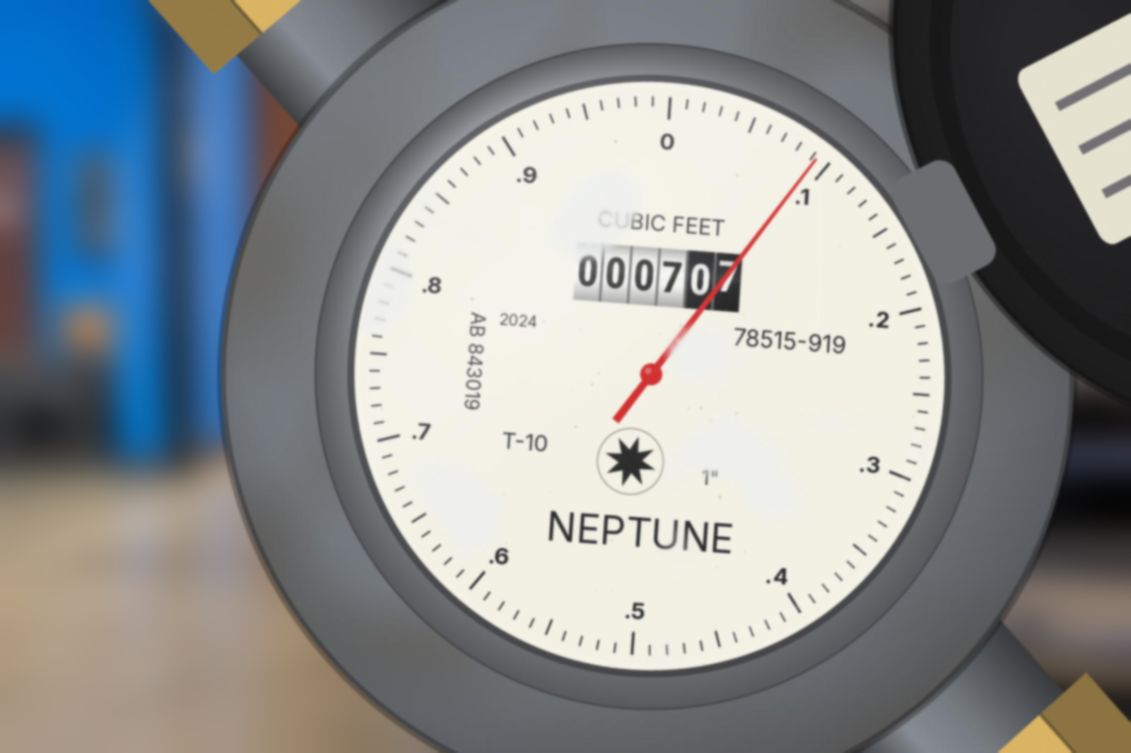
ft³ 707.09
